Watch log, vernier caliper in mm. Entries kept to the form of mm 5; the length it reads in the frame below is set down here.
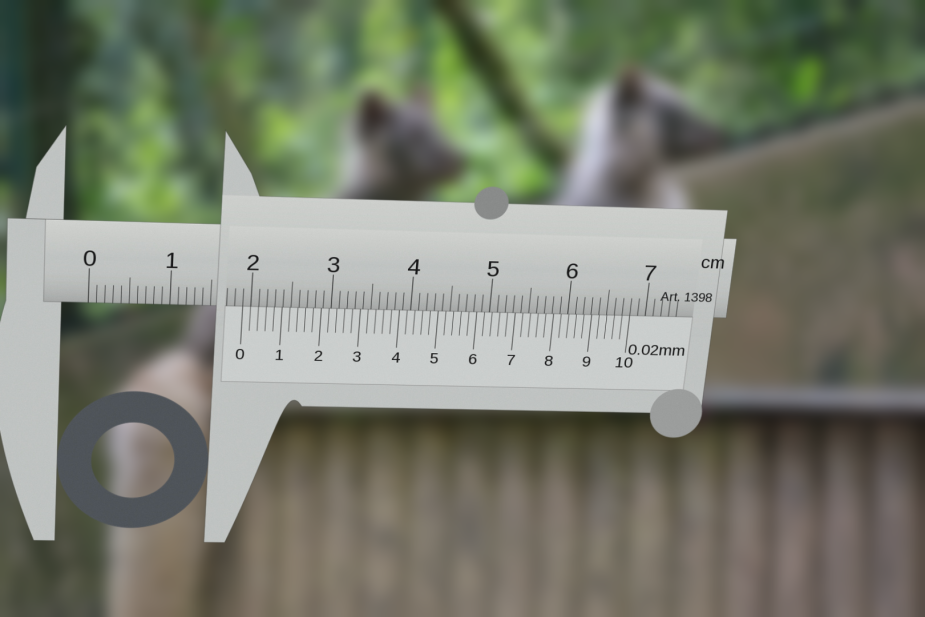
mm 19.0
